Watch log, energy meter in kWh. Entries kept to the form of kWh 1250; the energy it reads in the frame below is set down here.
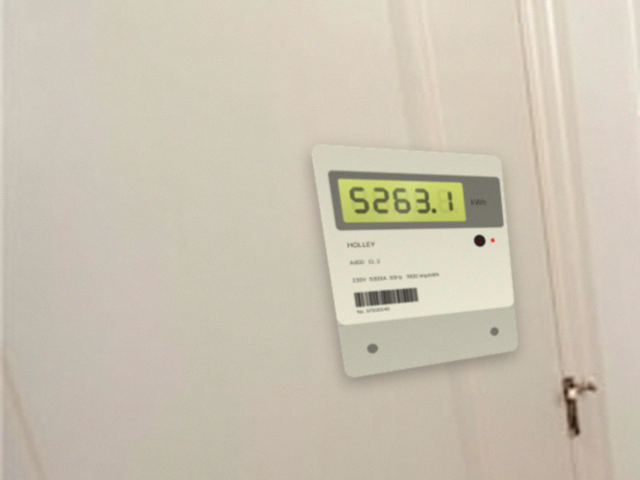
kWh 5263.1
